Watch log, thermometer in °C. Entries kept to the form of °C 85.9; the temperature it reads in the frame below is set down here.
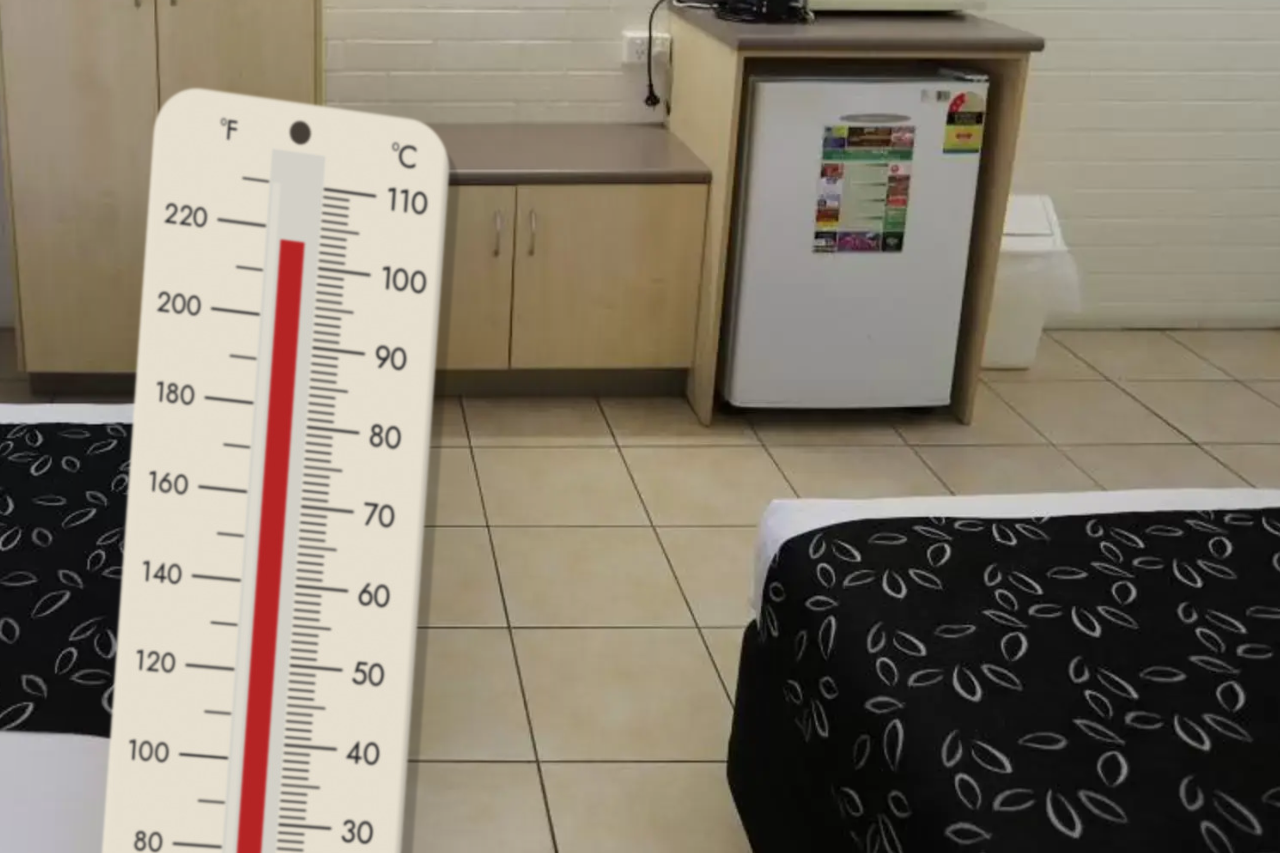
°C 103
